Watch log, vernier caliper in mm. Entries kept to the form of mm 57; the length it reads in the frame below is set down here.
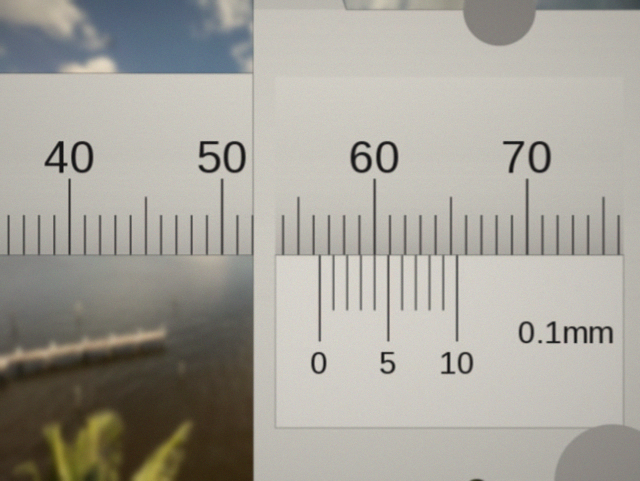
mm 56.4
